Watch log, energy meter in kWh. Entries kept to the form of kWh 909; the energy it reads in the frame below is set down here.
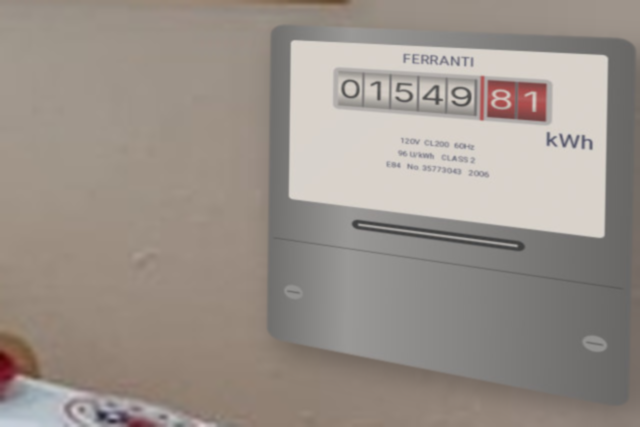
kWh 1549.81
